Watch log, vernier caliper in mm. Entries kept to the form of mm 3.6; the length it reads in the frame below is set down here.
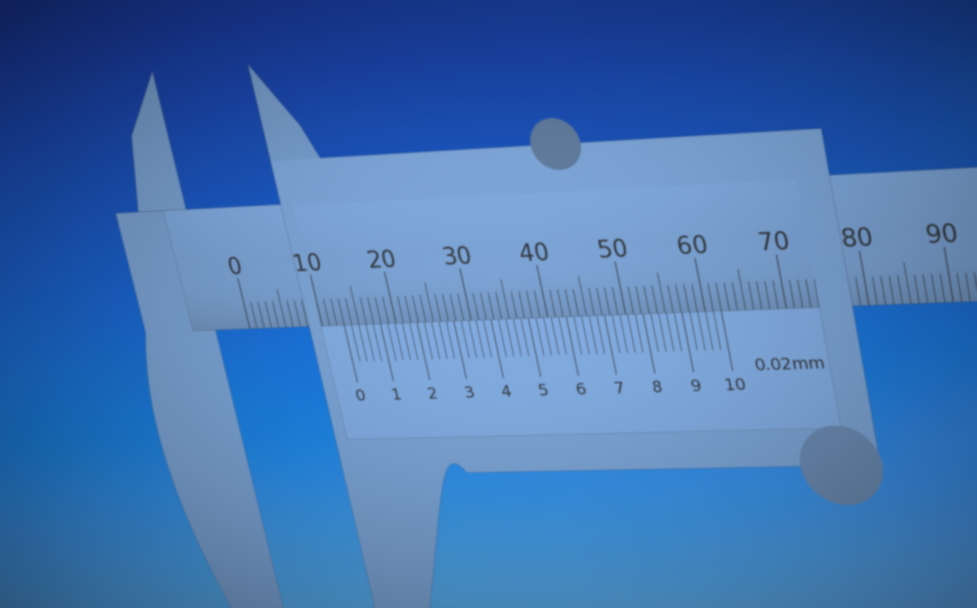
mm 13.0
